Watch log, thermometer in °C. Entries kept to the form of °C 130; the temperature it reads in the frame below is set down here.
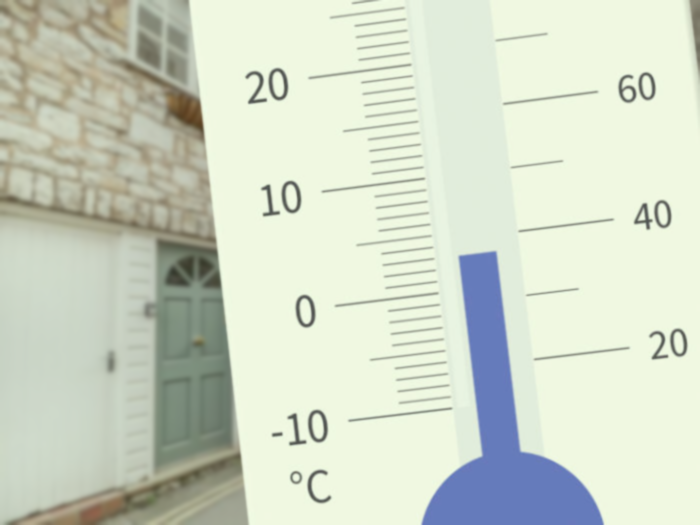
°C 3
